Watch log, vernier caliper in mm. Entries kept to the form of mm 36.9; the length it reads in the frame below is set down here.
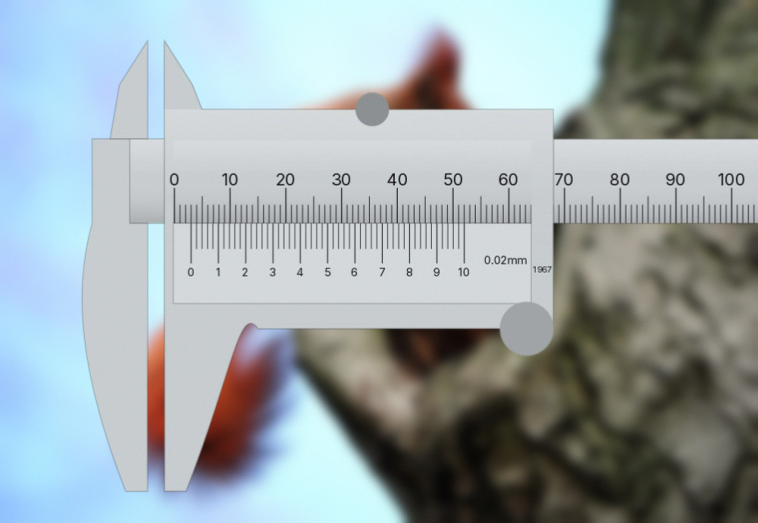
mm 3.0
